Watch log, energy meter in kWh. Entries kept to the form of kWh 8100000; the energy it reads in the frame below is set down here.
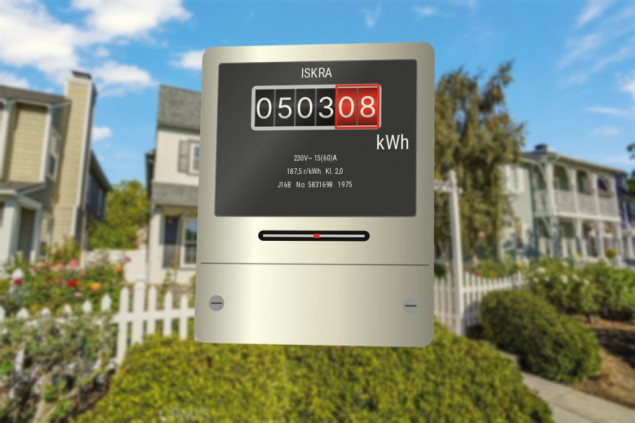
kWh 503.08
